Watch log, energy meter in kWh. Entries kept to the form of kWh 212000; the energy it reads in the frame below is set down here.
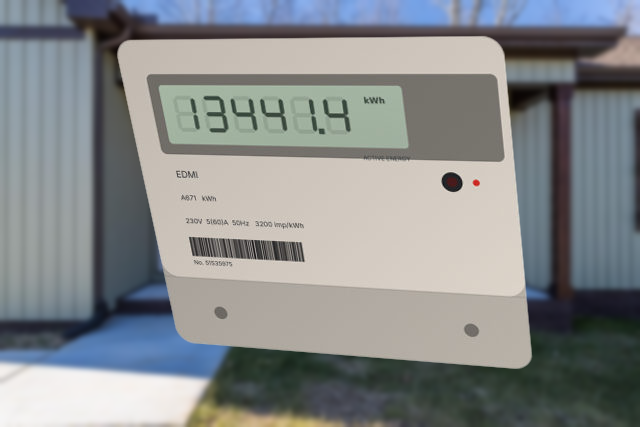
kWh 13441.4
